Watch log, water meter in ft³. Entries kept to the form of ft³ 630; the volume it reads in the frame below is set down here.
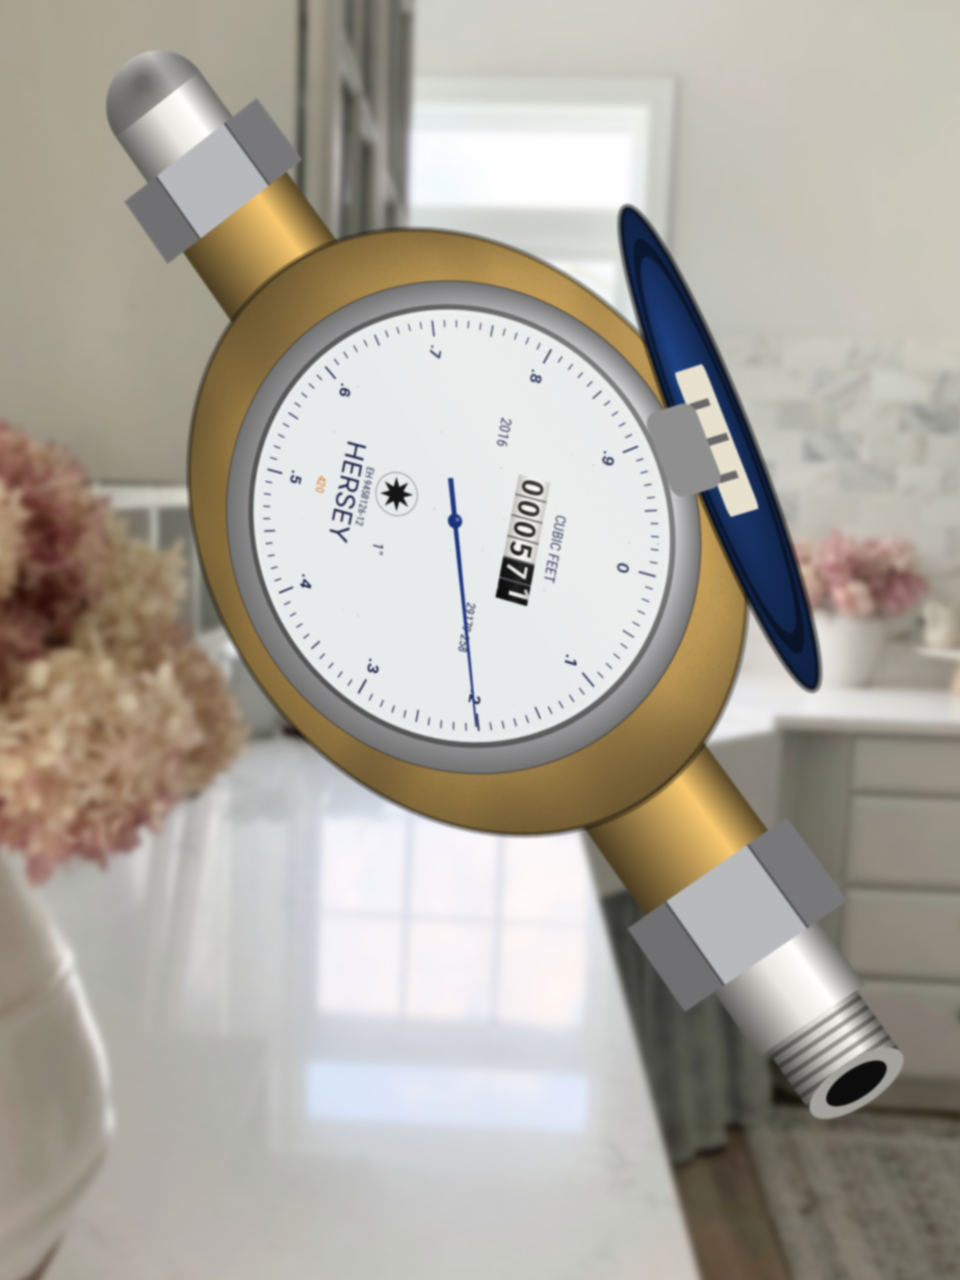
ft³ 571.20
